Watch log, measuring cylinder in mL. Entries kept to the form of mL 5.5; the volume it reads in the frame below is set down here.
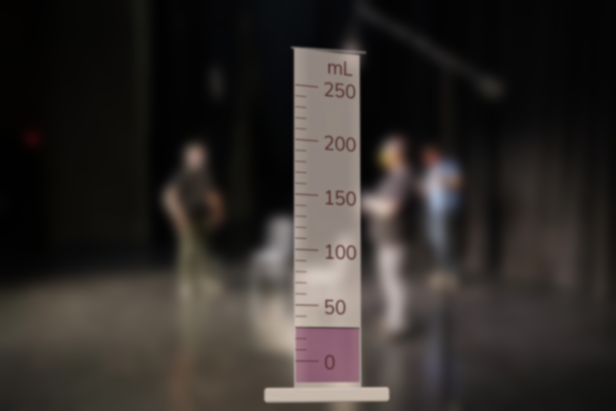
mL 30
